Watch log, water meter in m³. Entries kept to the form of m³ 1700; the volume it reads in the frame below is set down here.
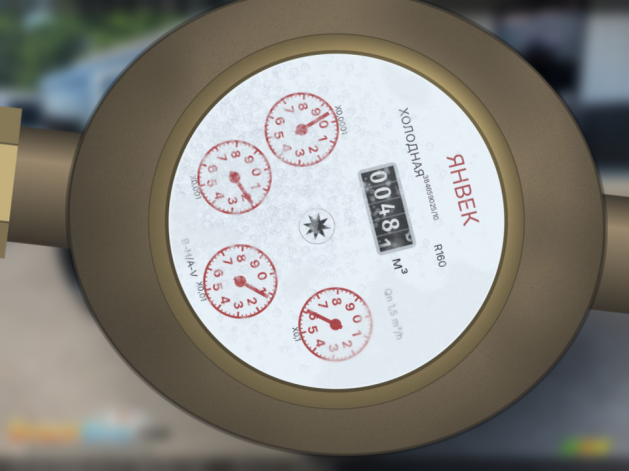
m³ 480.6119
